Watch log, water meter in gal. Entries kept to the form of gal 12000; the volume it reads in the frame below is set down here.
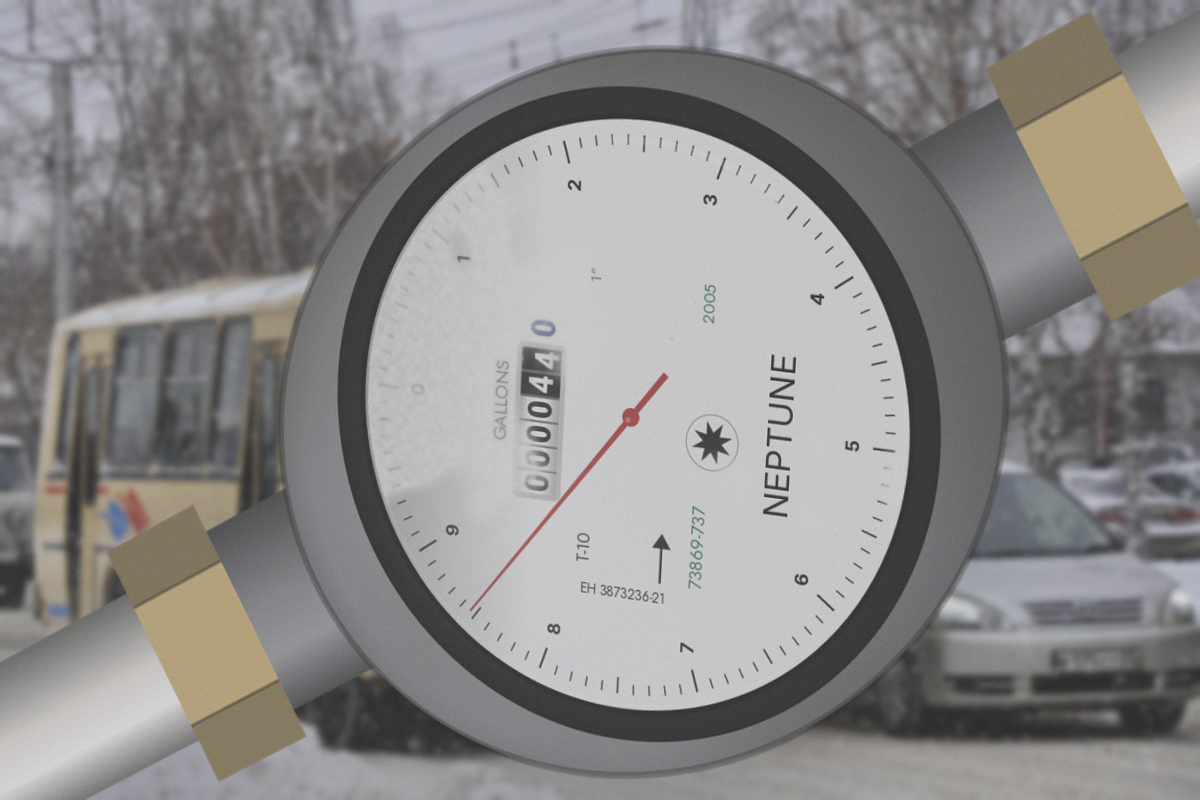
gal 438.5
